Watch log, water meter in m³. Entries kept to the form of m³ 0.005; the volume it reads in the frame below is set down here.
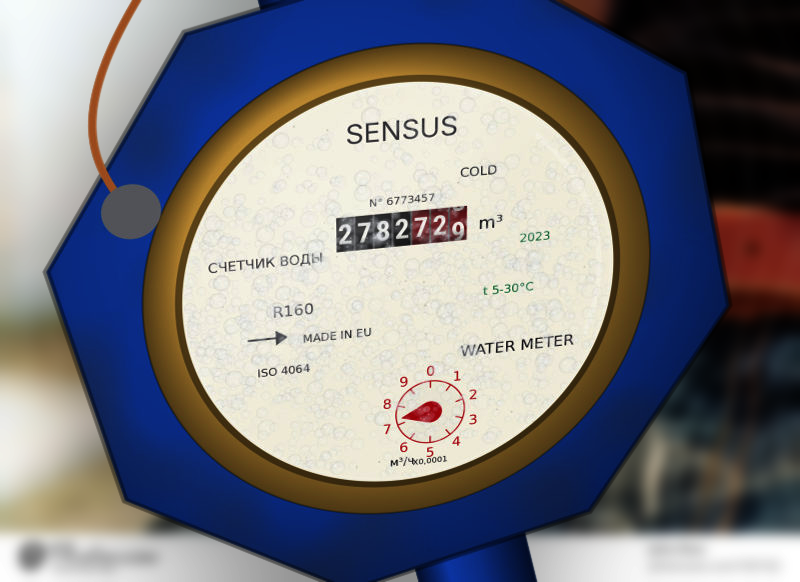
m³ 2782.7287
